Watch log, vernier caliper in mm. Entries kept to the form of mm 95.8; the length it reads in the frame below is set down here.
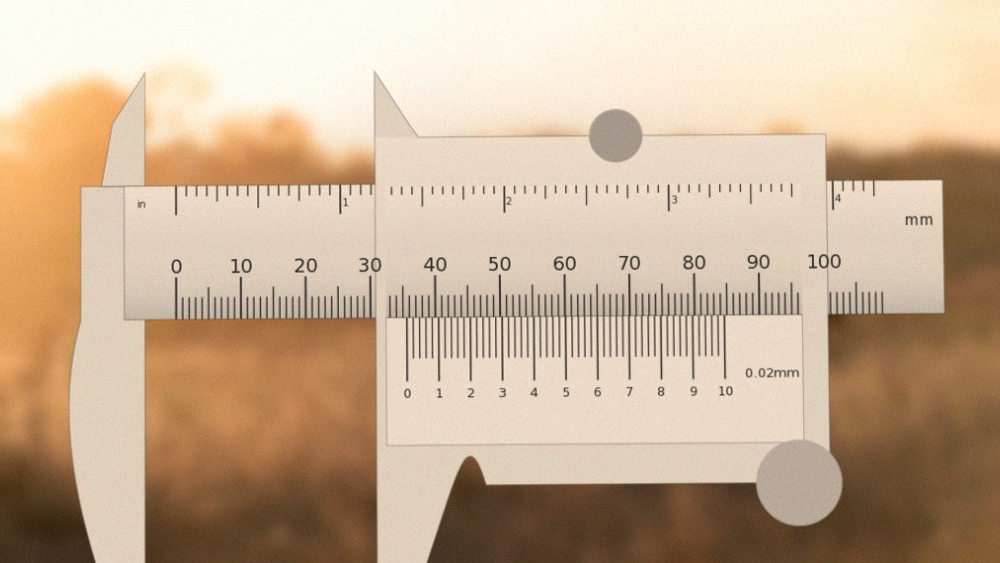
mm 35.6
